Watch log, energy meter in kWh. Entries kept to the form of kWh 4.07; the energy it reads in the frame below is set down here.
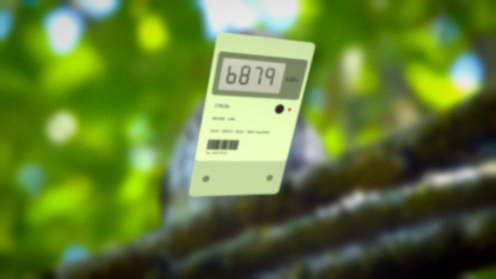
kWh 6879
